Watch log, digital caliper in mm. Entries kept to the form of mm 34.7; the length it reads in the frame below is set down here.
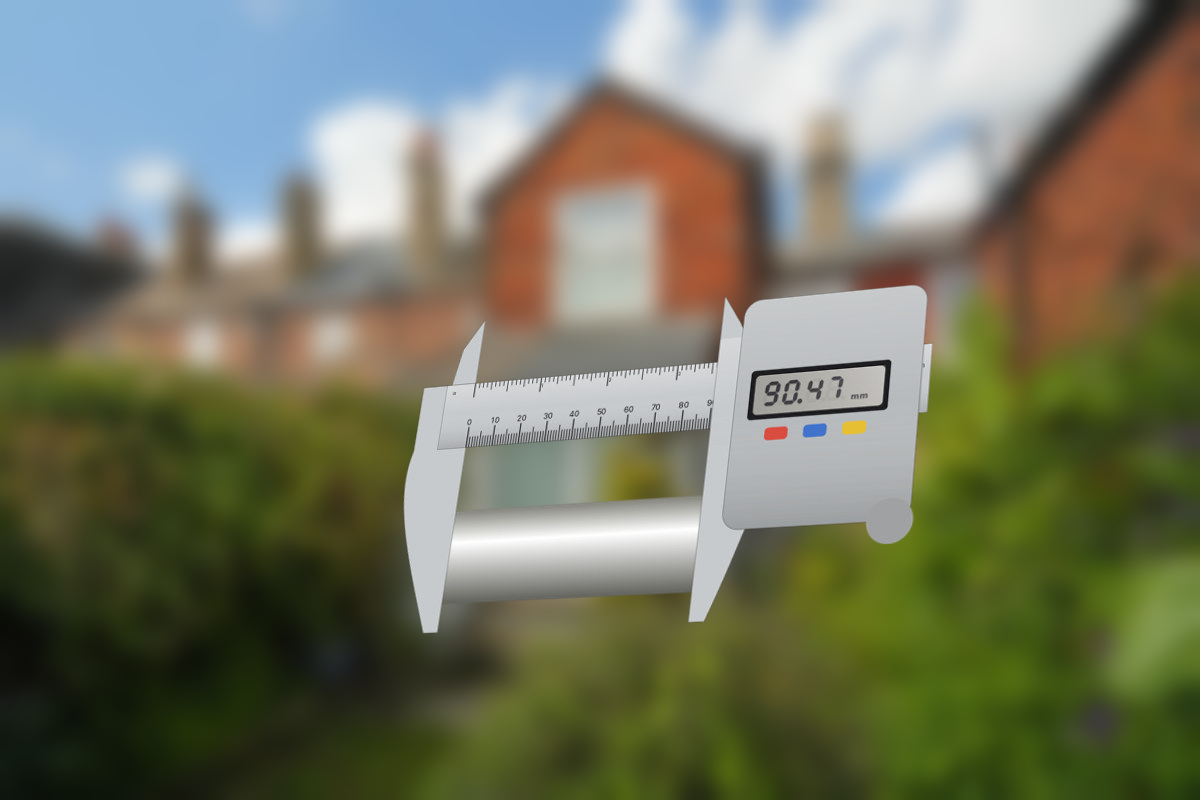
mm 90.47
